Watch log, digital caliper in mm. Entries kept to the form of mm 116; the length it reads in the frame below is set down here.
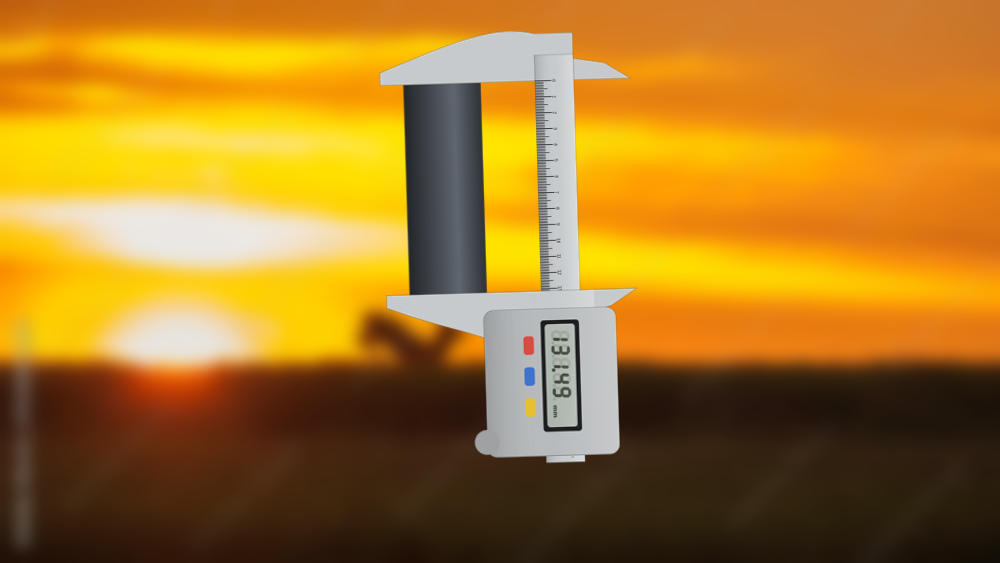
mm 131.49
